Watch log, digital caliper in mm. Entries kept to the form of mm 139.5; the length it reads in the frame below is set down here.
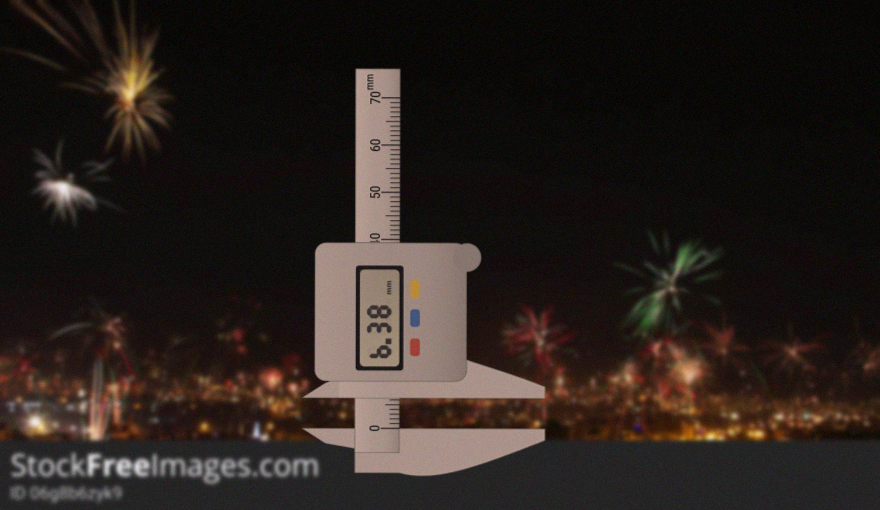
mm 6.38
